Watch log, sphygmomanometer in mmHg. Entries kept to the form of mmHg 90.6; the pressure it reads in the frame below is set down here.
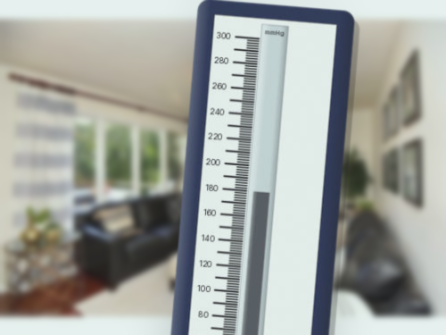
mmHg 180
